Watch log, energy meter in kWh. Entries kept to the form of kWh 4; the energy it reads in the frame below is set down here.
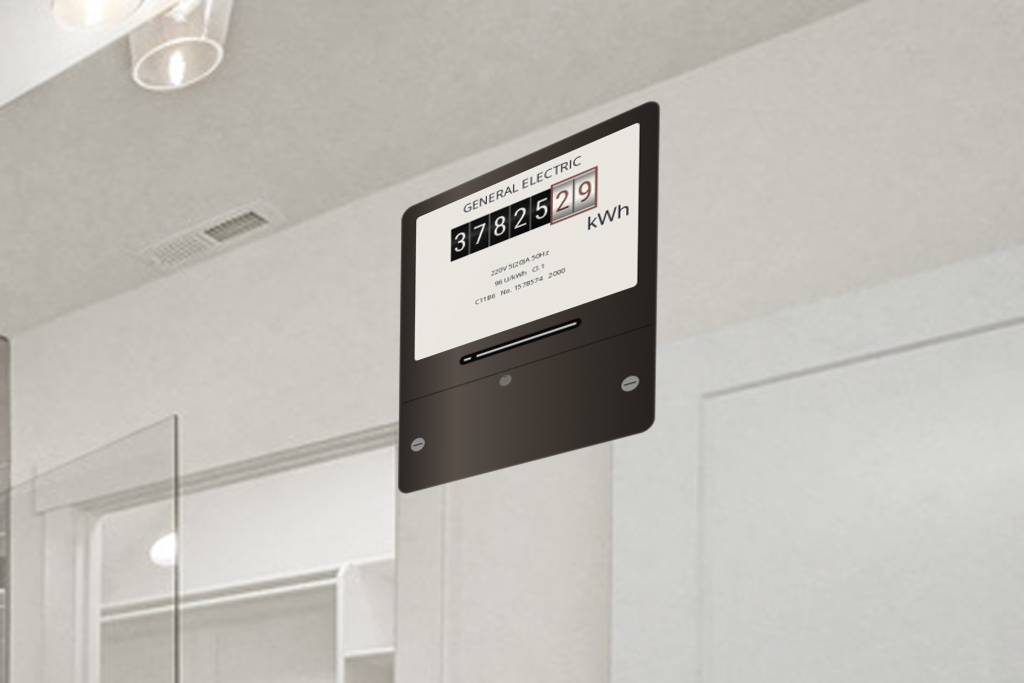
kWh 37825.29
